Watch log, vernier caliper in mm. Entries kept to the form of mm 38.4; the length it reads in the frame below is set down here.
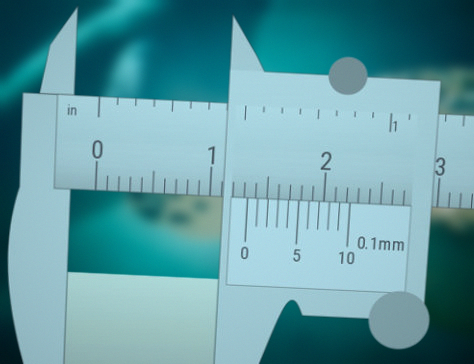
mm 13.3
